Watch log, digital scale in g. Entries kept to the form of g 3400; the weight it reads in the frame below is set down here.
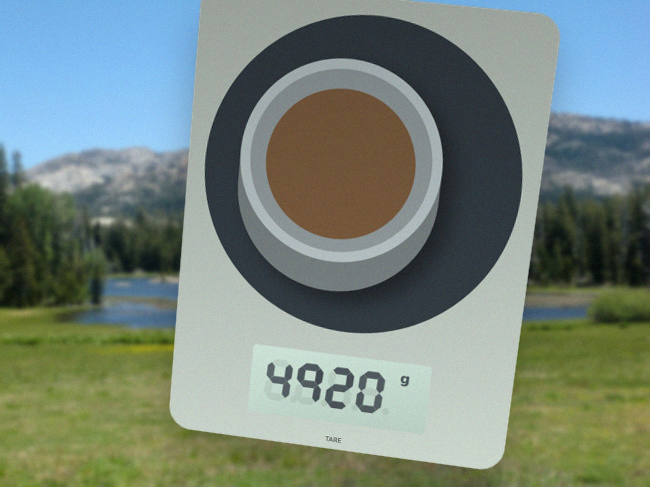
g 4920
